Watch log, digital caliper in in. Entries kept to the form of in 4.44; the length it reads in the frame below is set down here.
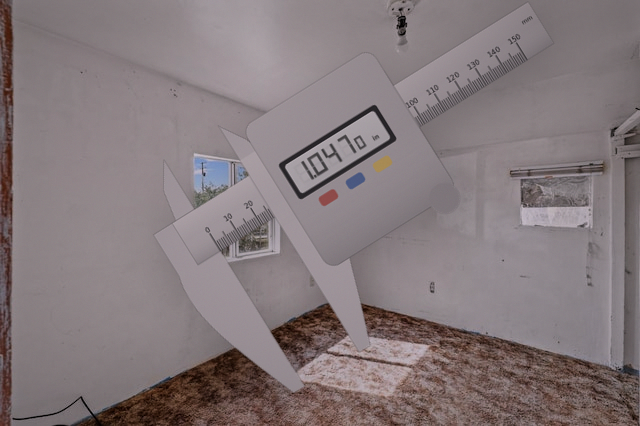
in 1.0470
